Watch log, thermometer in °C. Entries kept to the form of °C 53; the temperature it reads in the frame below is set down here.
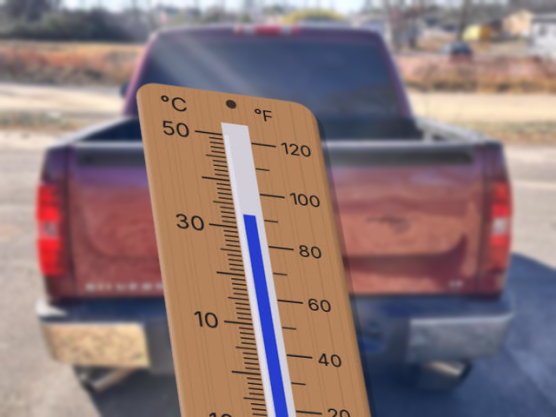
°C 33
